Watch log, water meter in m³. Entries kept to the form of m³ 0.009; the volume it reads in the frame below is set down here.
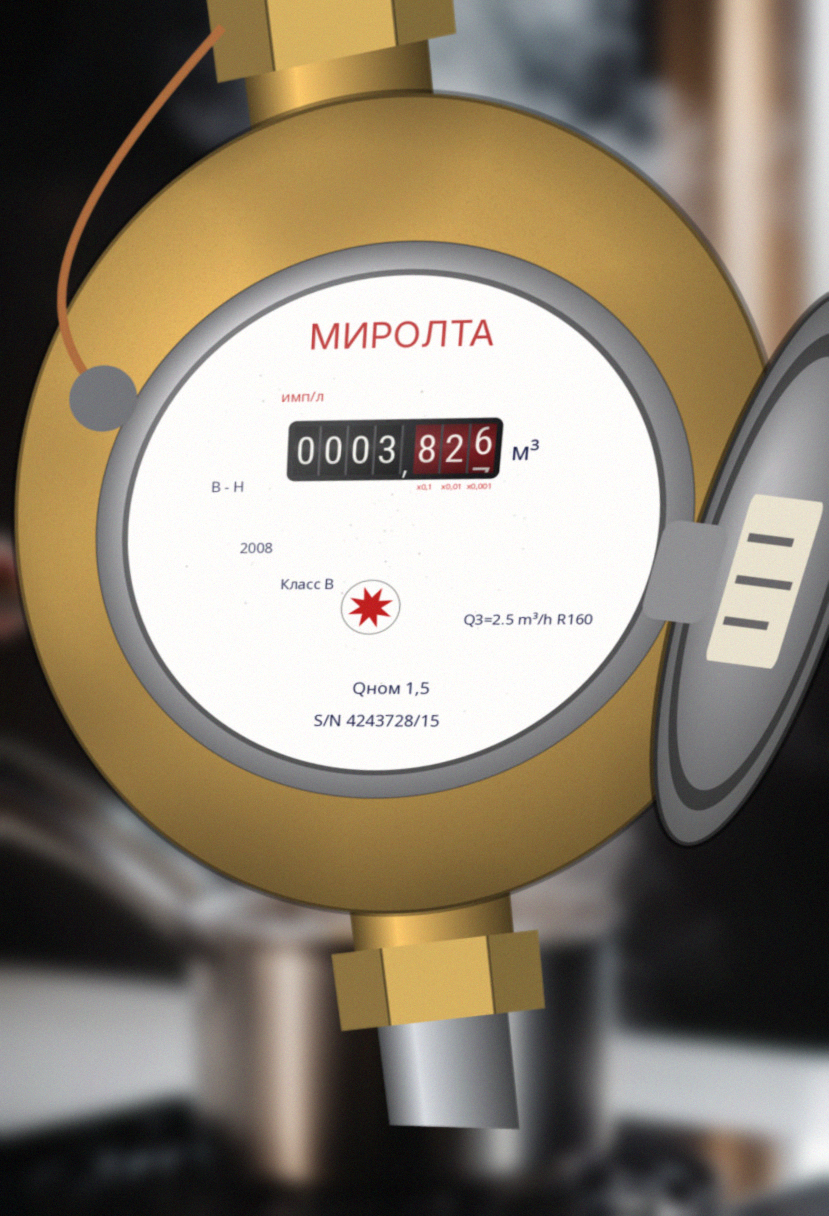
m³ 3.826
